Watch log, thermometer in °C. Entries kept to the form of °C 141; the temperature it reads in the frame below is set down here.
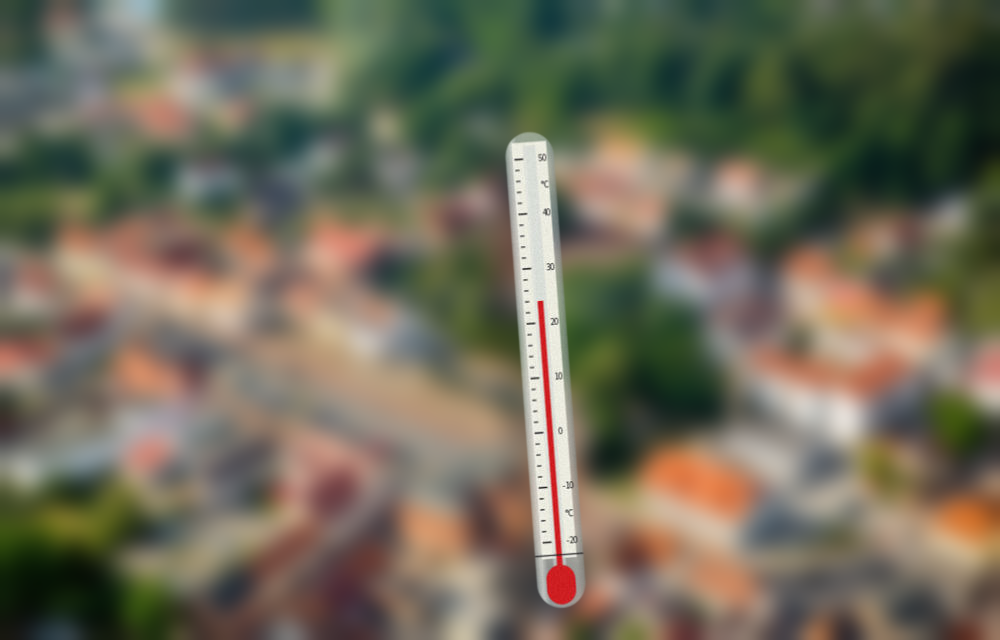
°C 24
